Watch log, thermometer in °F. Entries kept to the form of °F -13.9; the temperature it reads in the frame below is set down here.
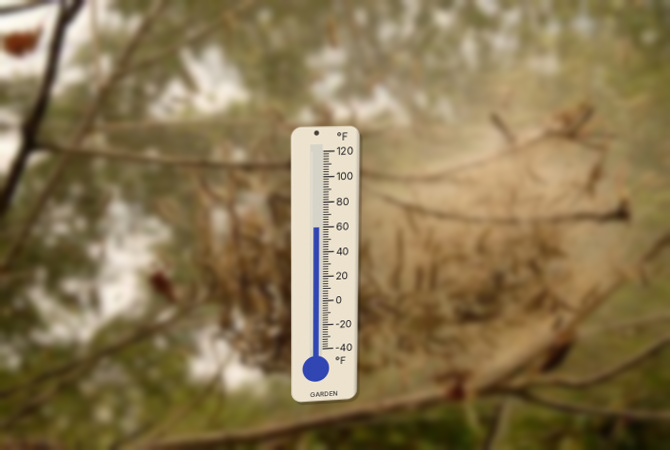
°F 60
